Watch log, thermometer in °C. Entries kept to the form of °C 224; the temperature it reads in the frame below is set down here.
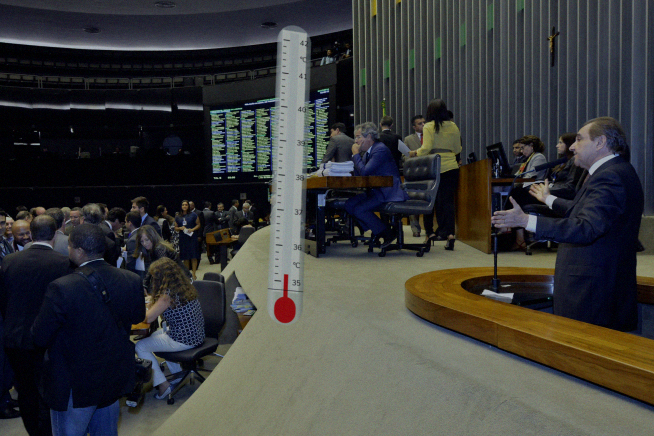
°C 35.2
